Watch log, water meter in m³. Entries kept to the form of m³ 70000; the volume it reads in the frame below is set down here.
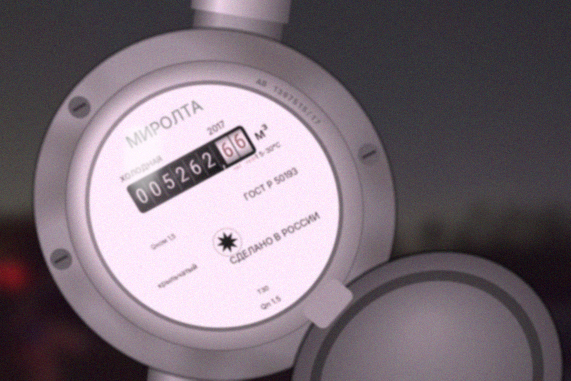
m³ 5262.66
